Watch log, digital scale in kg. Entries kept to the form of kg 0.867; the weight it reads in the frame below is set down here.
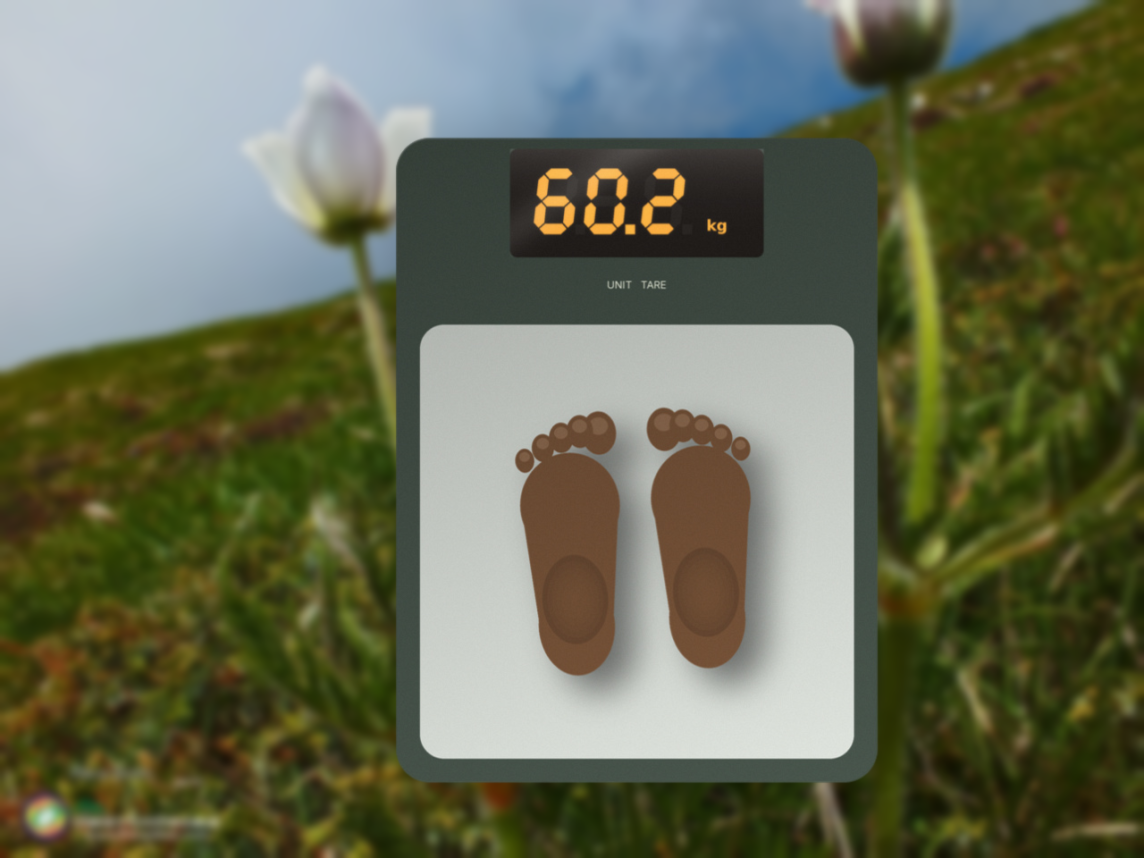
kg 60.2
